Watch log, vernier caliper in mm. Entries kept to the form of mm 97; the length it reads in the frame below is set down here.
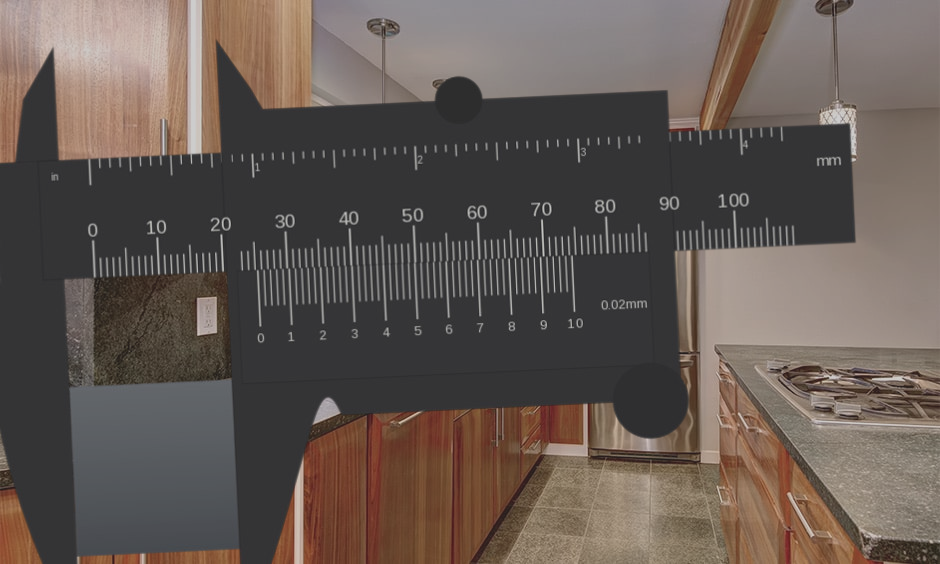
mm 25.4
